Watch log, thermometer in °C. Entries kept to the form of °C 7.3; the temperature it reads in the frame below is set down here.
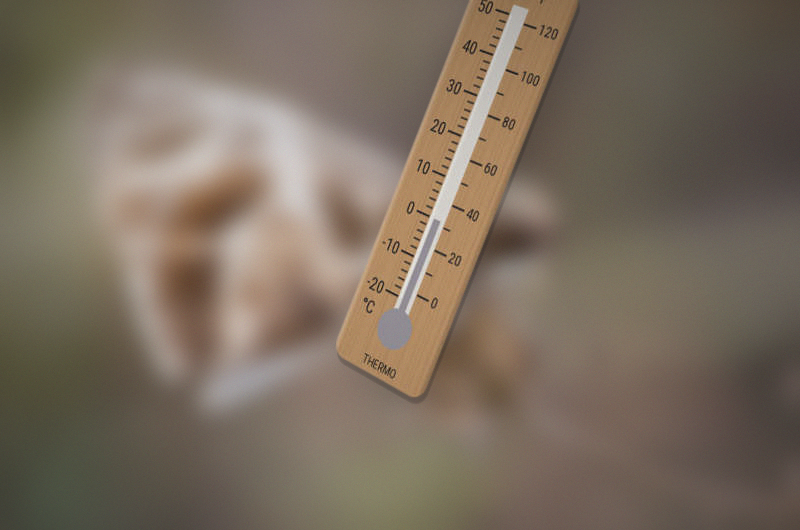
°C 0
